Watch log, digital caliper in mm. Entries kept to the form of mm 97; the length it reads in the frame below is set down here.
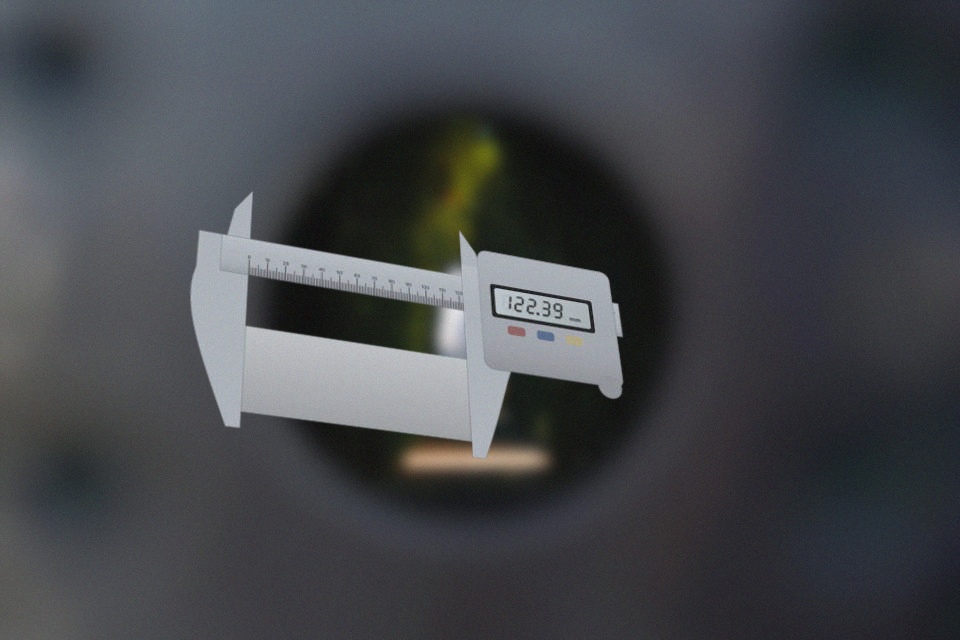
mm 122.39
